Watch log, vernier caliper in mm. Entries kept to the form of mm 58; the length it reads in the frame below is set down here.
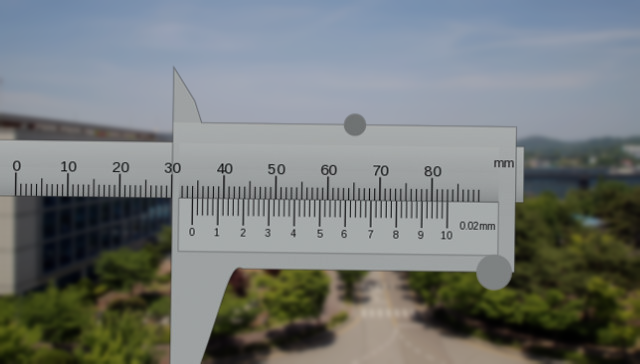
mm 34.0
